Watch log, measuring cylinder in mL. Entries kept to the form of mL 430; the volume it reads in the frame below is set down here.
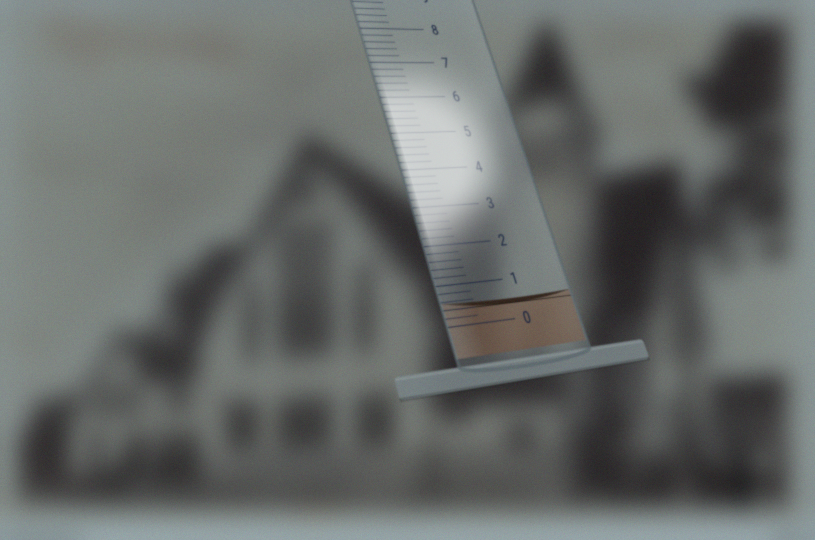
mL 0.4
